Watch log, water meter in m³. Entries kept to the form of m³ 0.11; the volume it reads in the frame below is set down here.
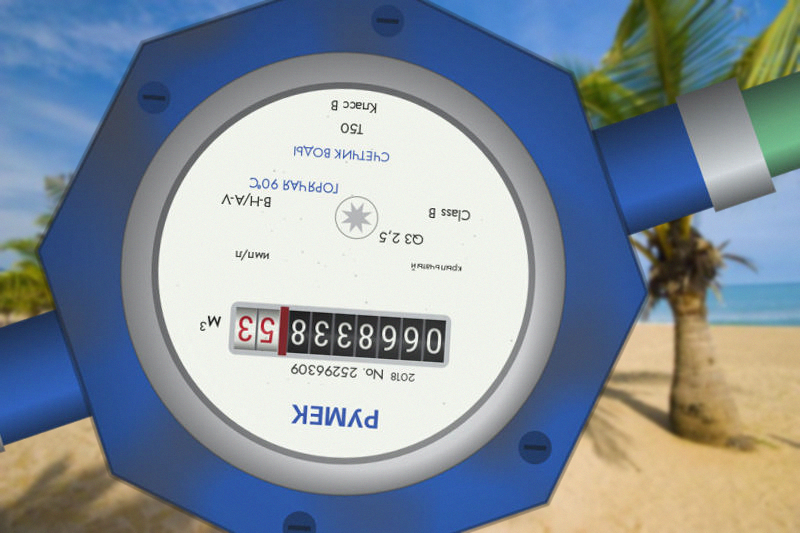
m³ 668338.53
